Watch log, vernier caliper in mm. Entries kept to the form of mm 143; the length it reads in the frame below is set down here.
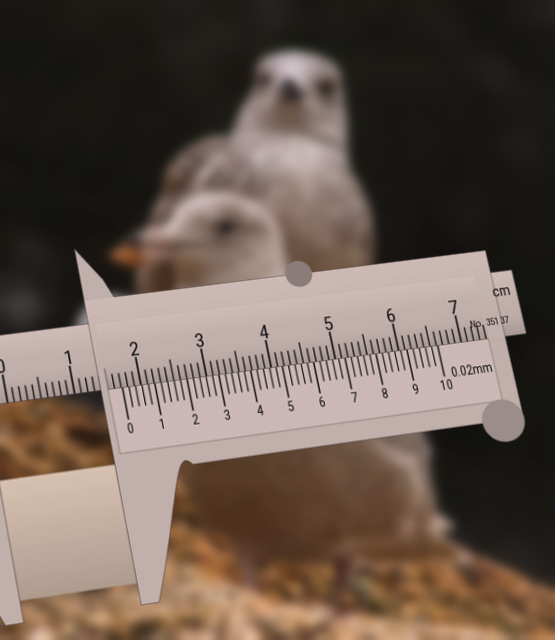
mm 17.2
